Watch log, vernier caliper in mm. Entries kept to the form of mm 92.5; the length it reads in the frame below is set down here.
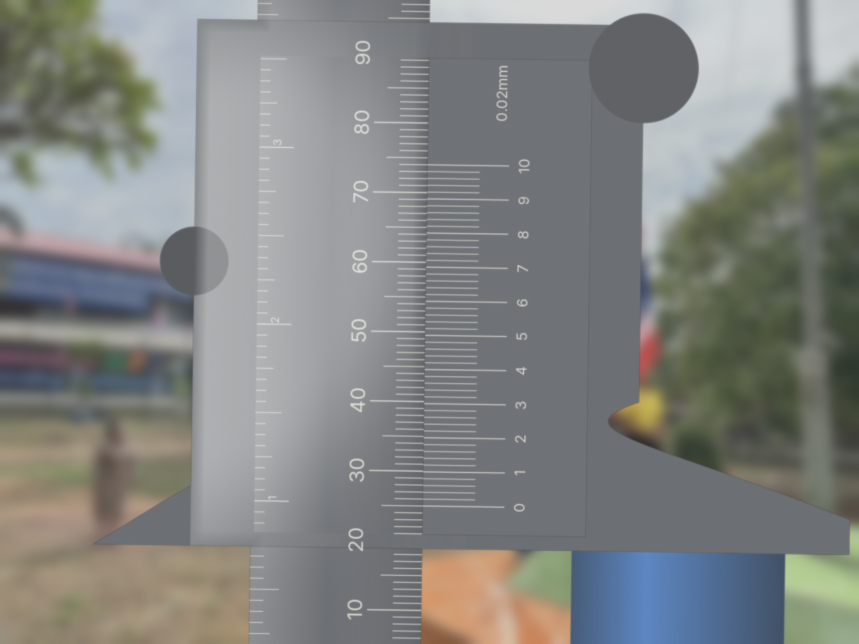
mm 25.0
